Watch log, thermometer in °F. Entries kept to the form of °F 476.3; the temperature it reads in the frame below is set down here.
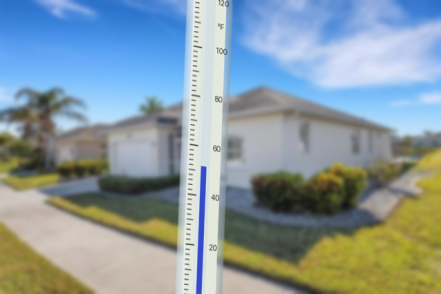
°F 52
